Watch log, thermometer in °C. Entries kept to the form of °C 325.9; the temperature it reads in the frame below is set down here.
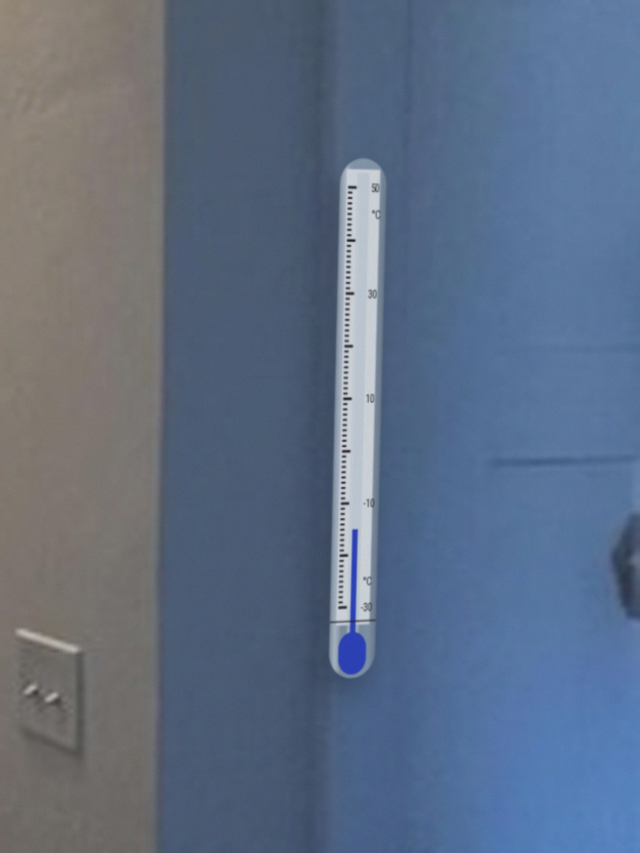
°C -15
